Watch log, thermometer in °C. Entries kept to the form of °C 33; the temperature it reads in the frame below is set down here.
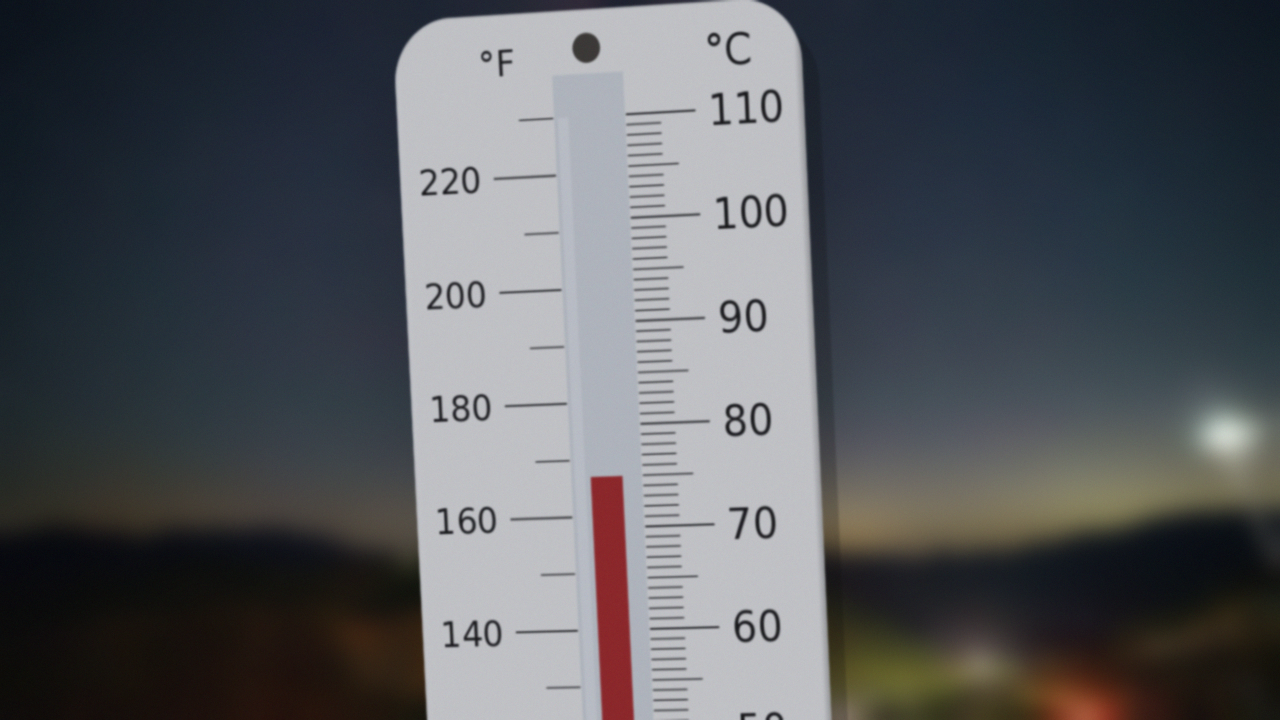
°C 75
